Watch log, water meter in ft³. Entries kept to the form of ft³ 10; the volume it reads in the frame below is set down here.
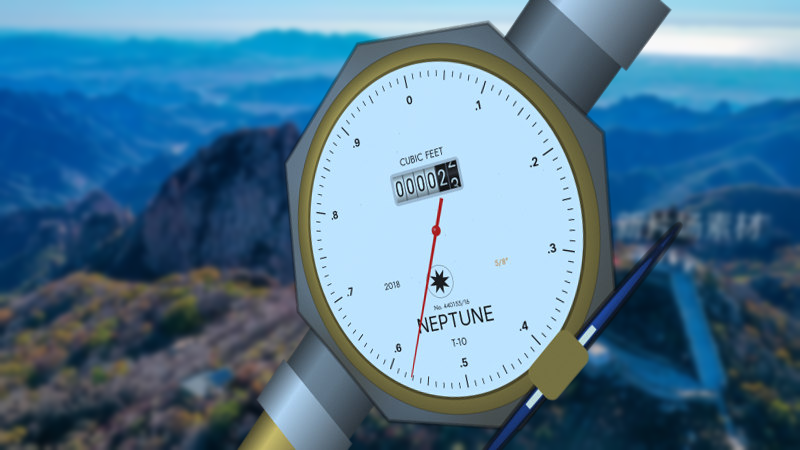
ft³ 22.57
